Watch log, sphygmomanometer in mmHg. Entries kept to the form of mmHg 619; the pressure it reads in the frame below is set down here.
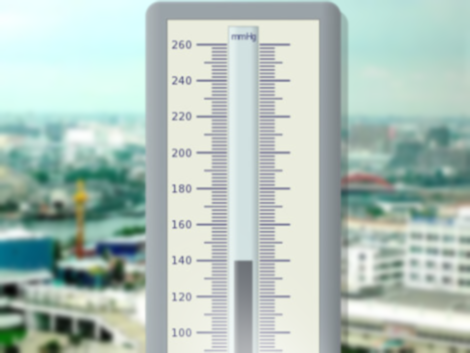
mmHg 140
